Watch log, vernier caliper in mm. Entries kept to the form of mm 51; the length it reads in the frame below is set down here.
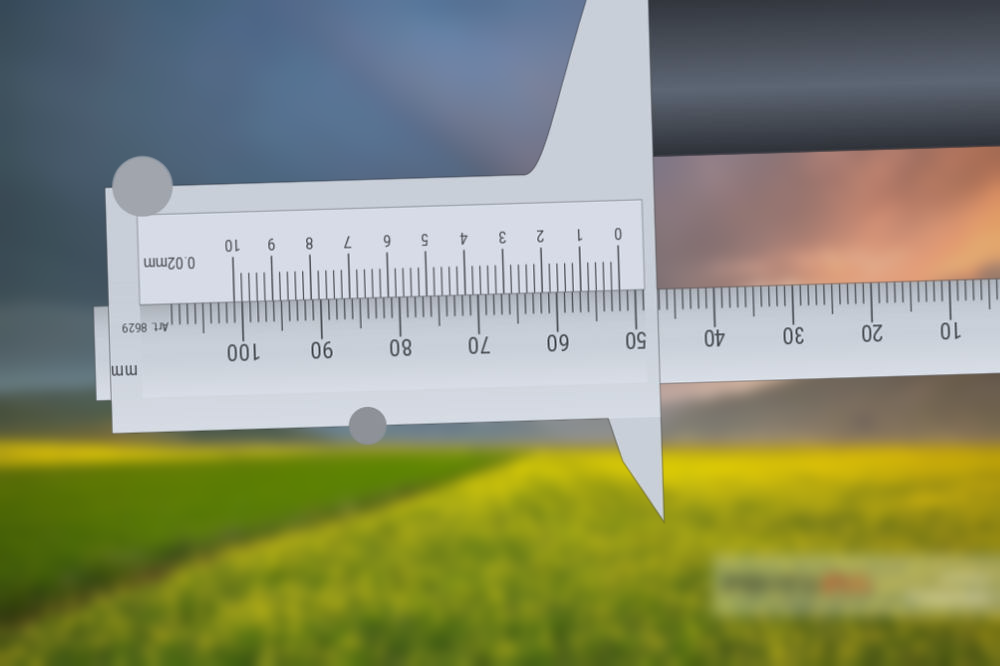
mm 52.0
